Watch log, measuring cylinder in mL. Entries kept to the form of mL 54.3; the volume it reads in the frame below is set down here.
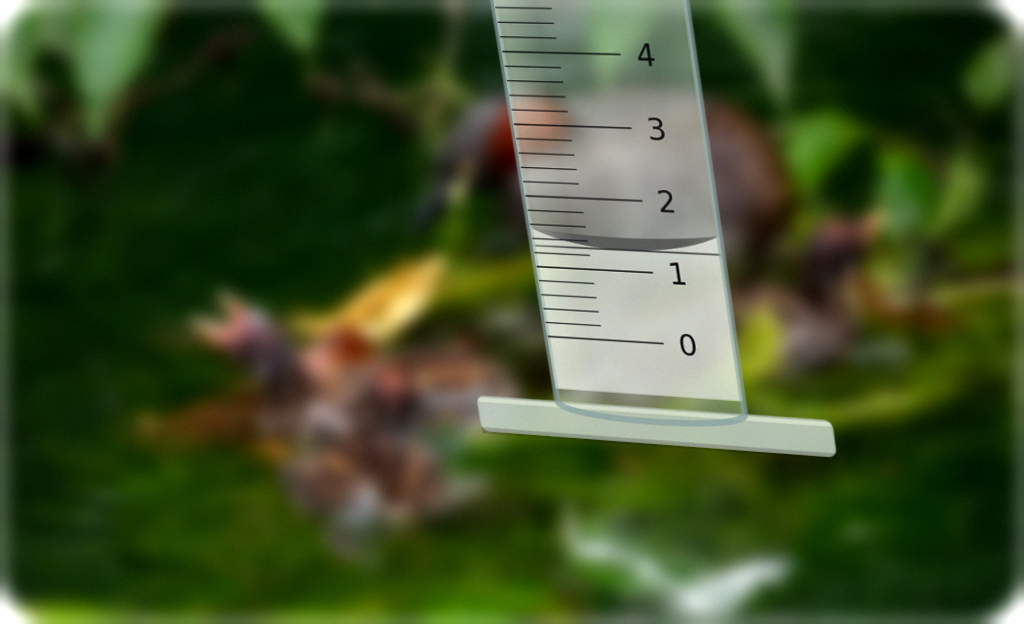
mL 1.3
